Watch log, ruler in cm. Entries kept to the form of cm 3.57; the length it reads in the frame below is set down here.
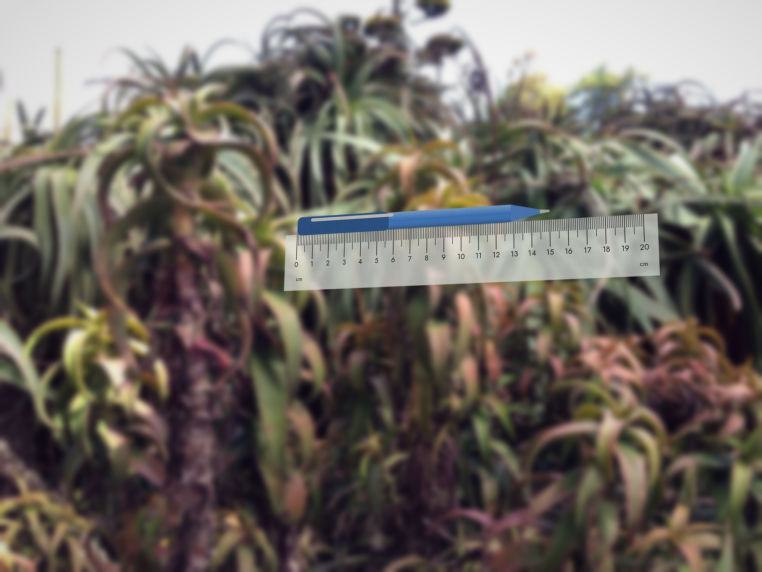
cm 15
